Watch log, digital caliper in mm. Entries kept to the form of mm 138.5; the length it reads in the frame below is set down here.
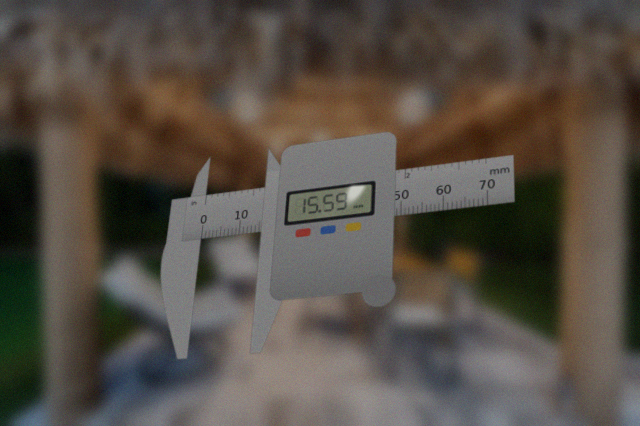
mm 15.59
